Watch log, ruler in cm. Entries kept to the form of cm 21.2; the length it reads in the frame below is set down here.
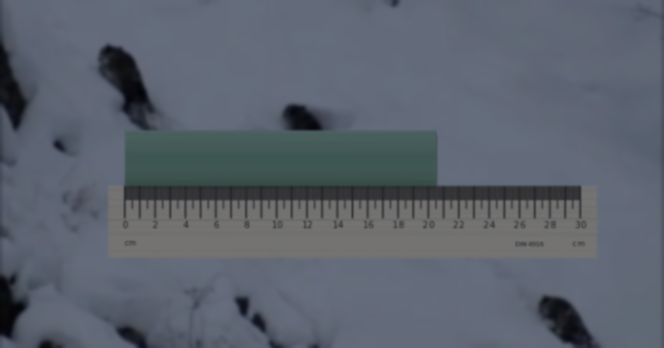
cm 20.5
